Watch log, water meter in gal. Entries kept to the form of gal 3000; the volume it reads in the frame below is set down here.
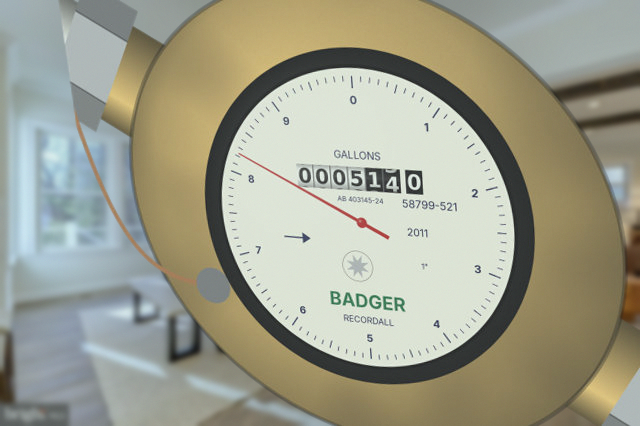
gal 5138.2
